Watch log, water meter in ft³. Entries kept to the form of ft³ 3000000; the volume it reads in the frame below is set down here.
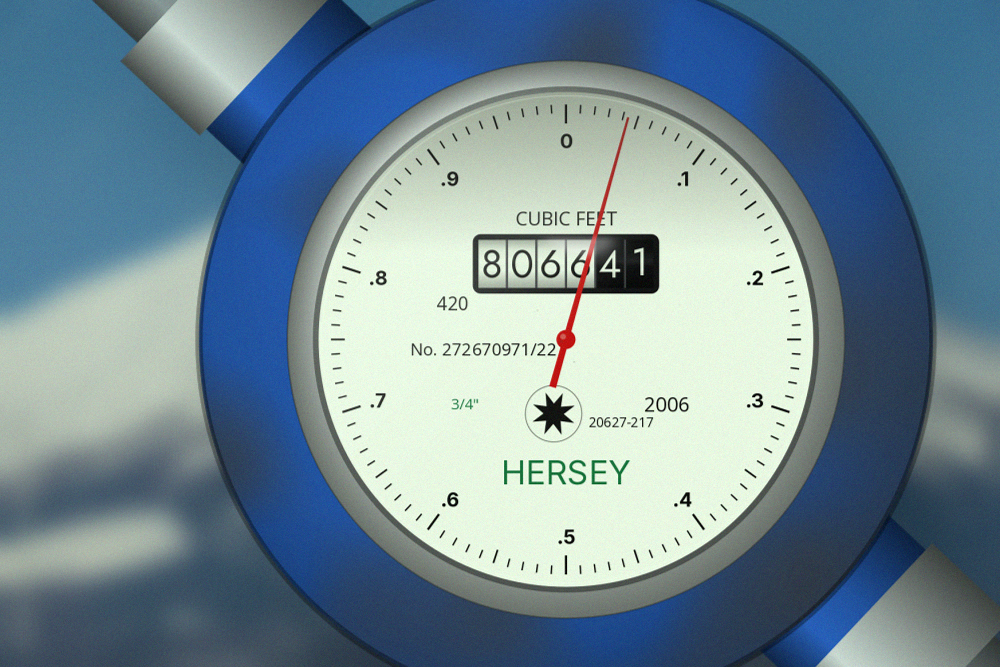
ft³ 806641.04
